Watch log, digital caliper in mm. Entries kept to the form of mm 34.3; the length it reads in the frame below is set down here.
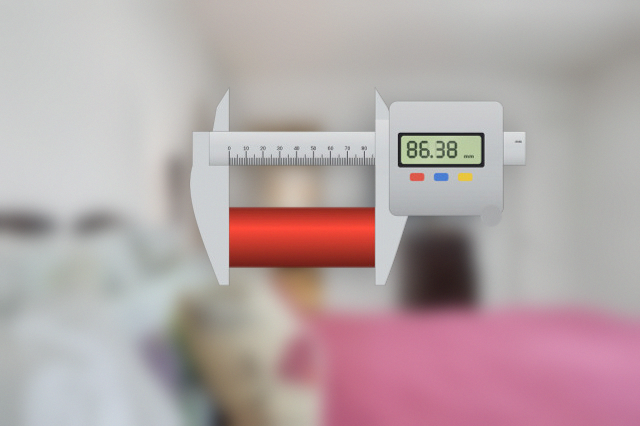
mm 86.38
